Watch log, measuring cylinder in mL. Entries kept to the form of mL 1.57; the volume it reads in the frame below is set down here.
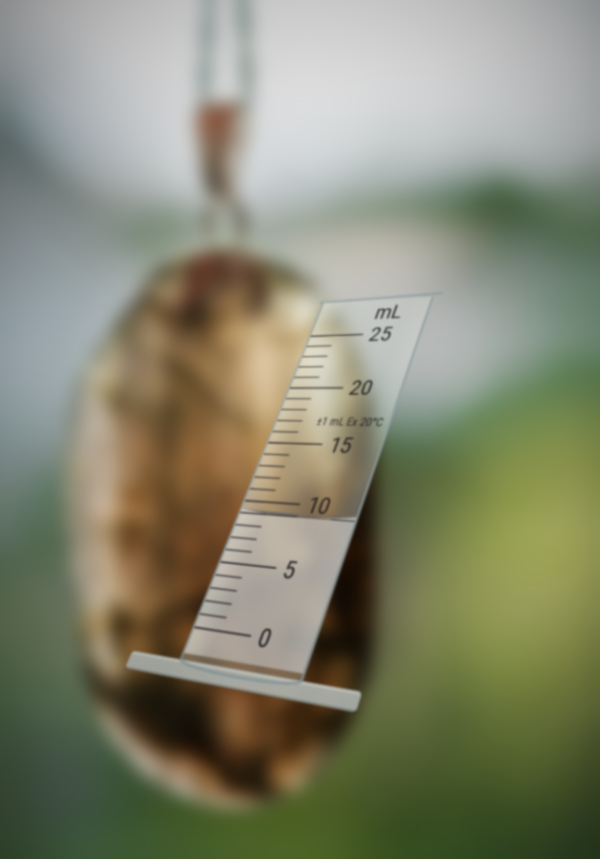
mL 9
